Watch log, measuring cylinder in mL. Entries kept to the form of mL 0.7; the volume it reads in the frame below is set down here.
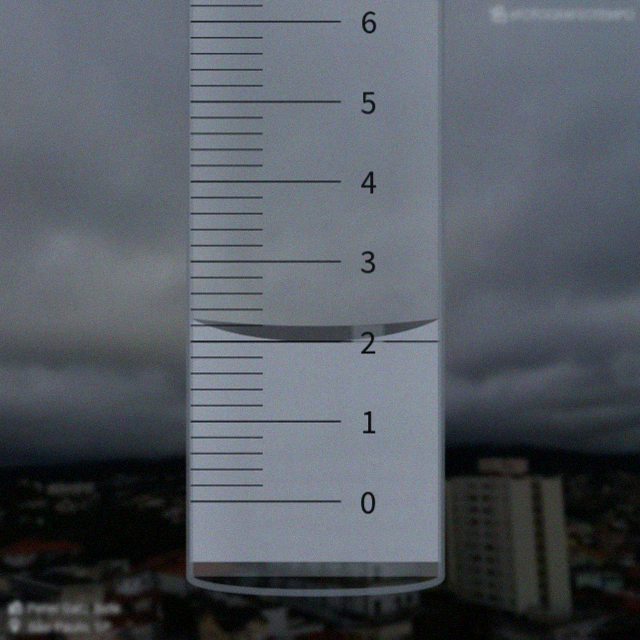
mL 2
